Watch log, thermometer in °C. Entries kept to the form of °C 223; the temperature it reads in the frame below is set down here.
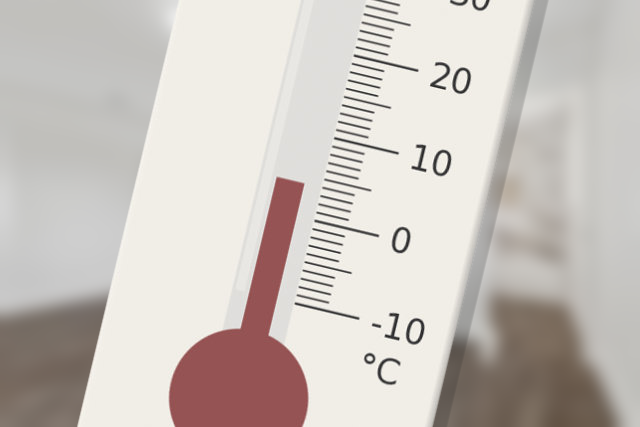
°C 4
